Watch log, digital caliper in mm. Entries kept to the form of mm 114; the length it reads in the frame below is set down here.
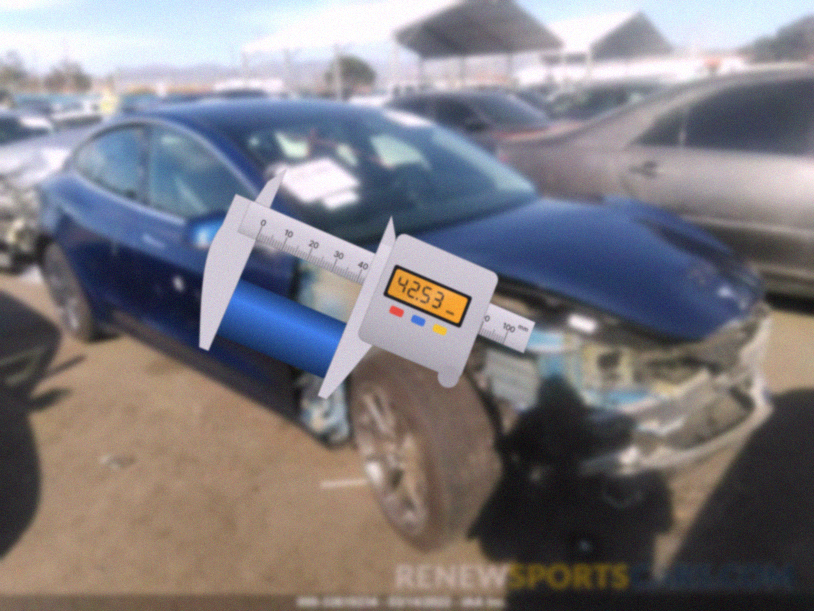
mm 42.53
